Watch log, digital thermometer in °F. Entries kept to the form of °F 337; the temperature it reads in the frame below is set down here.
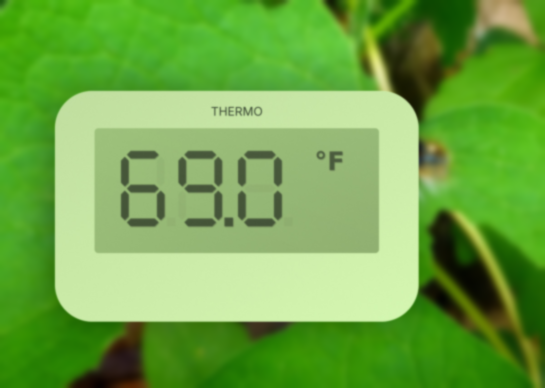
°F 69.0
